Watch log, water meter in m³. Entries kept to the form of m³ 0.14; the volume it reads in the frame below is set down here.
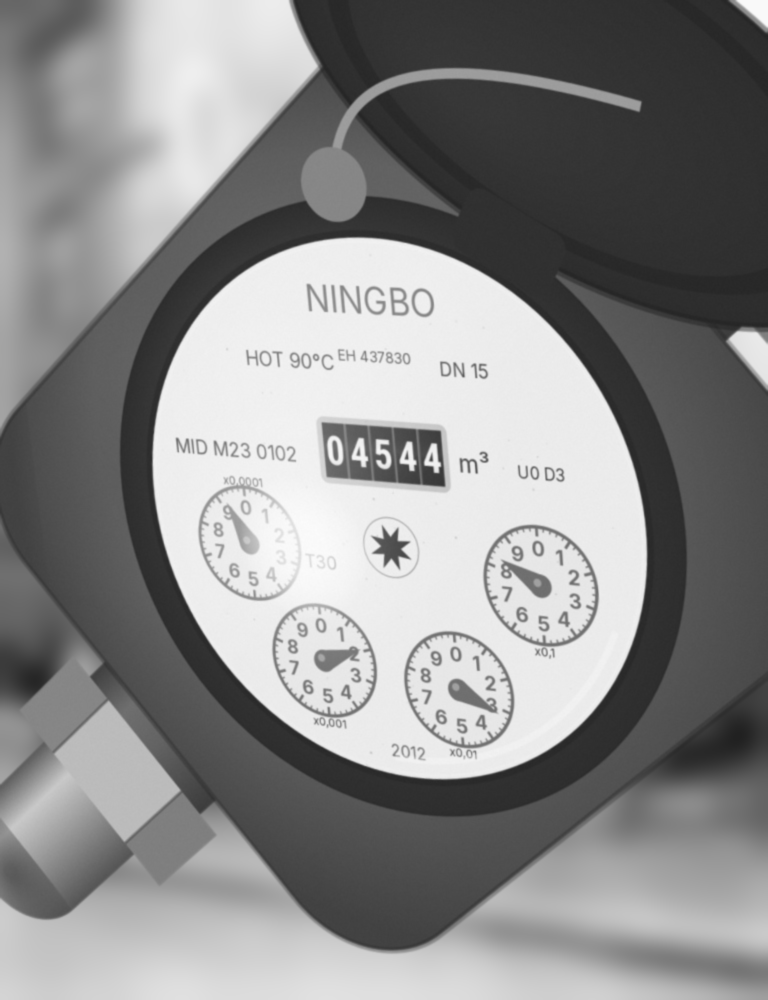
m³ 4544.8319
